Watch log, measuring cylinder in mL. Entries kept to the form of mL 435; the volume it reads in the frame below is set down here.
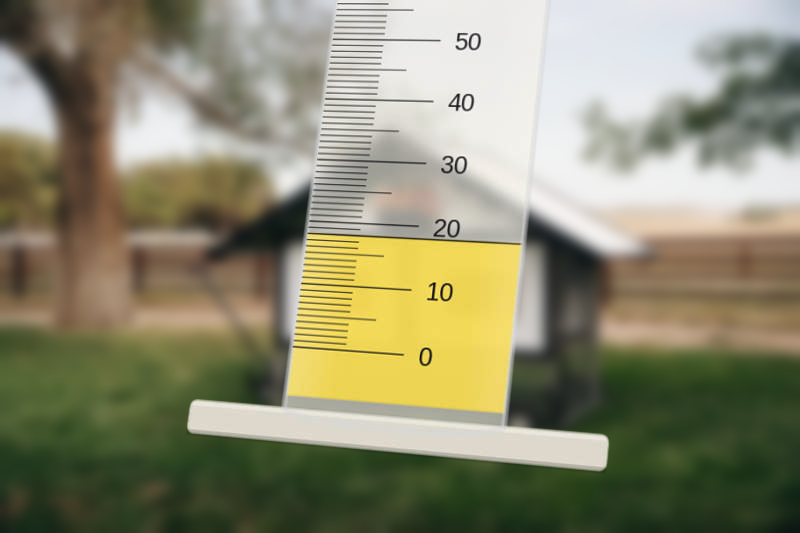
mL 18
